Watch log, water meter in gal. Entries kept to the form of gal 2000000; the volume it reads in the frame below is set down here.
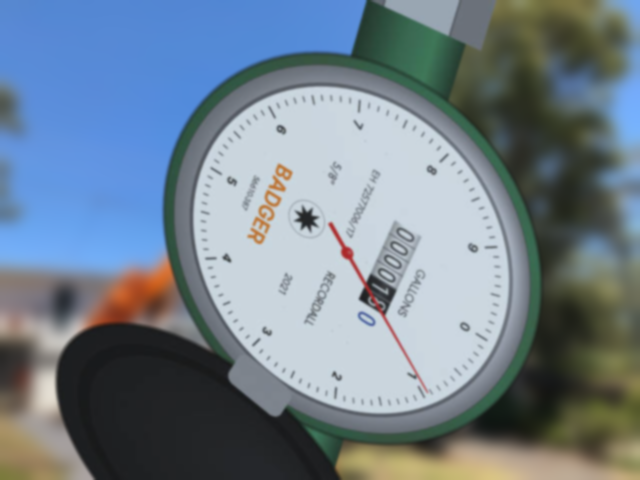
gal 180.9
